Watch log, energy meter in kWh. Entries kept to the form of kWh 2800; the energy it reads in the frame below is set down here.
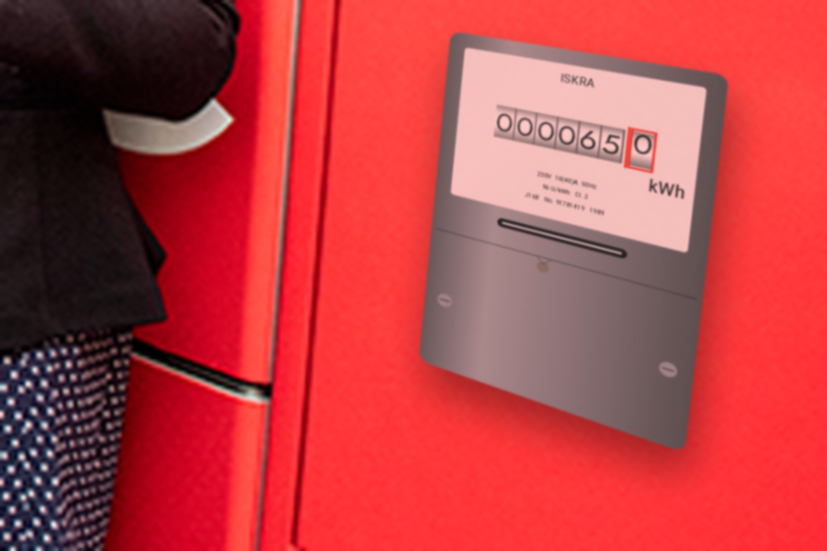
kWh 65.0
